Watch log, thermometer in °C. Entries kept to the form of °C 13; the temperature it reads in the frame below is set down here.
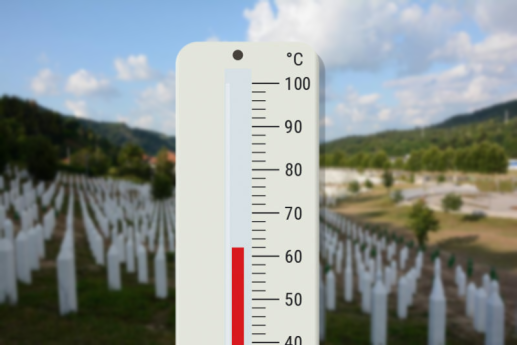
°C 62
